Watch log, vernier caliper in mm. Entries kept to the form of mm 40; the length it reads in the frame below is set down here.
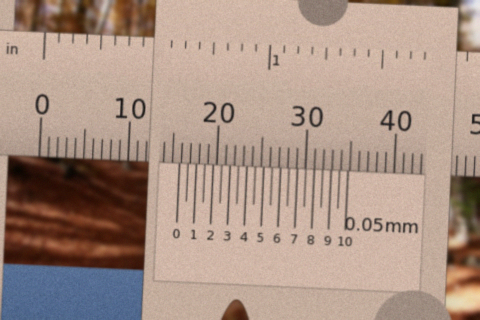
mm 15.8
